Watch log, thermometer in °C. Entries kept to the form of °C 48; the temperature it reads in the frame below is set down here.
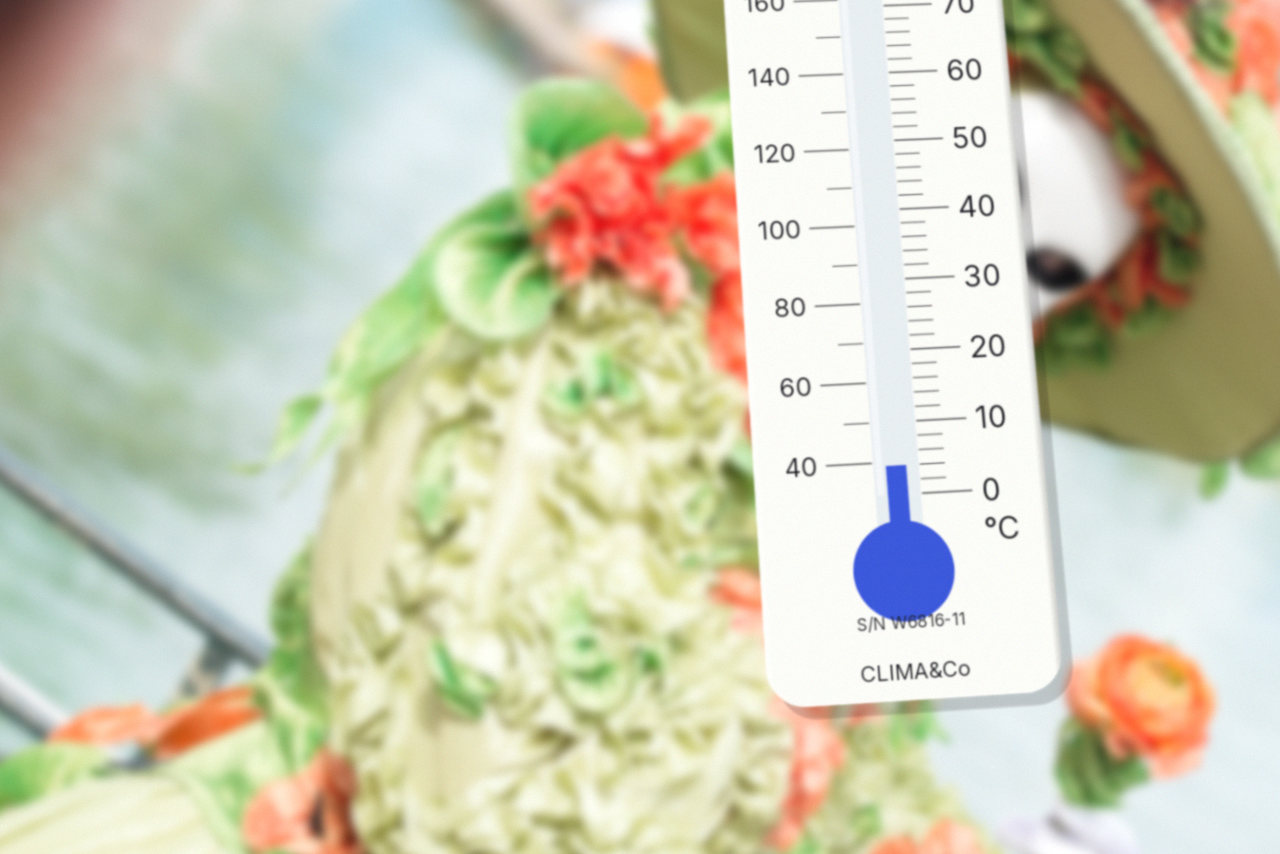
°C 4
